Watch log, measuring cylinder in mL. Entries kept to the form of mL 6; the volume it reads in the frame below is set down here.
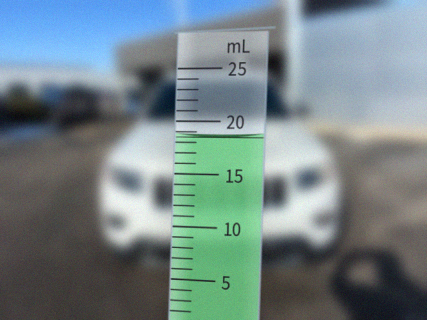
mL 18.5
